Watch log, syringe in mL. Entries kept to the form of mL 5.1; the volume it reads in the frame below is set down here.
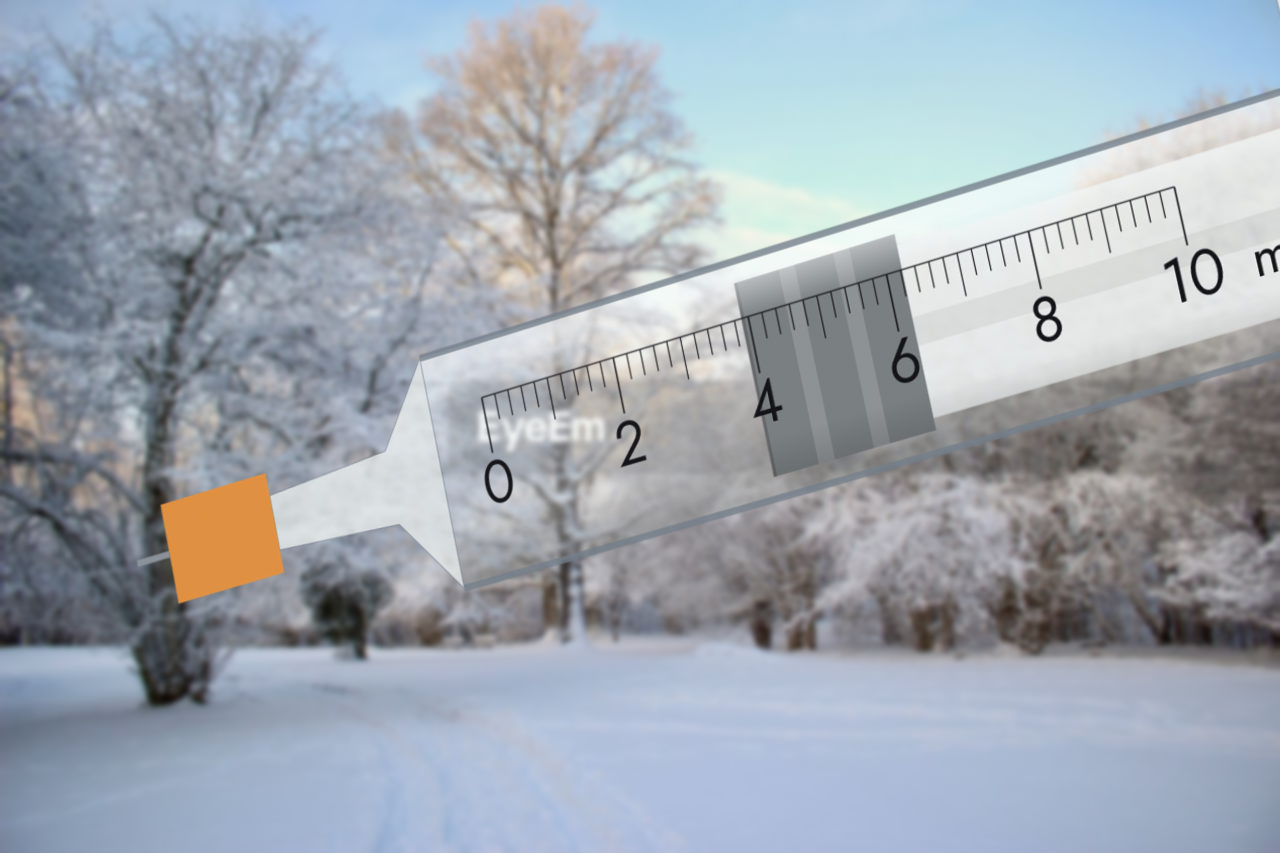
mL 3.9
